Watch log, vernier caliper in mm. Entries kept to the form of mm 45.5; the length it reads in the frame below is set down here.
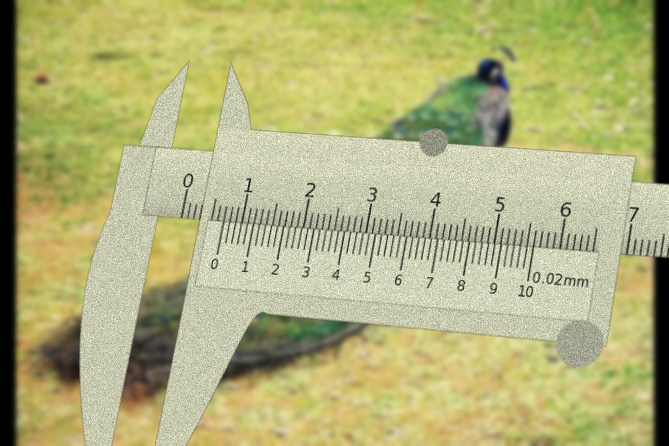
mm 7.0
